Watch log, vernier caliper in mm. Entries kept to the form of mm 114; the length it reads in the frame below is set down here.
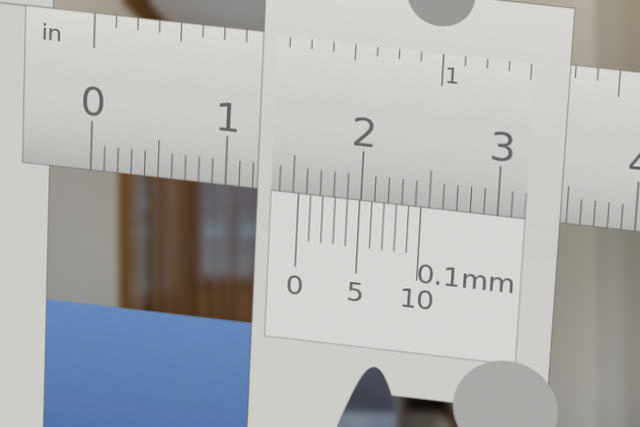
mm 15.4
